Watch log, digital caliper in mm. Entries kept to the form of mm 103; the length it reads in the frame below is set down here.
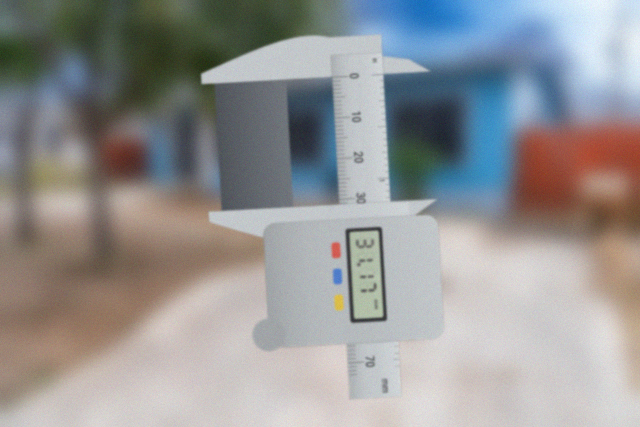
mm 31.17
